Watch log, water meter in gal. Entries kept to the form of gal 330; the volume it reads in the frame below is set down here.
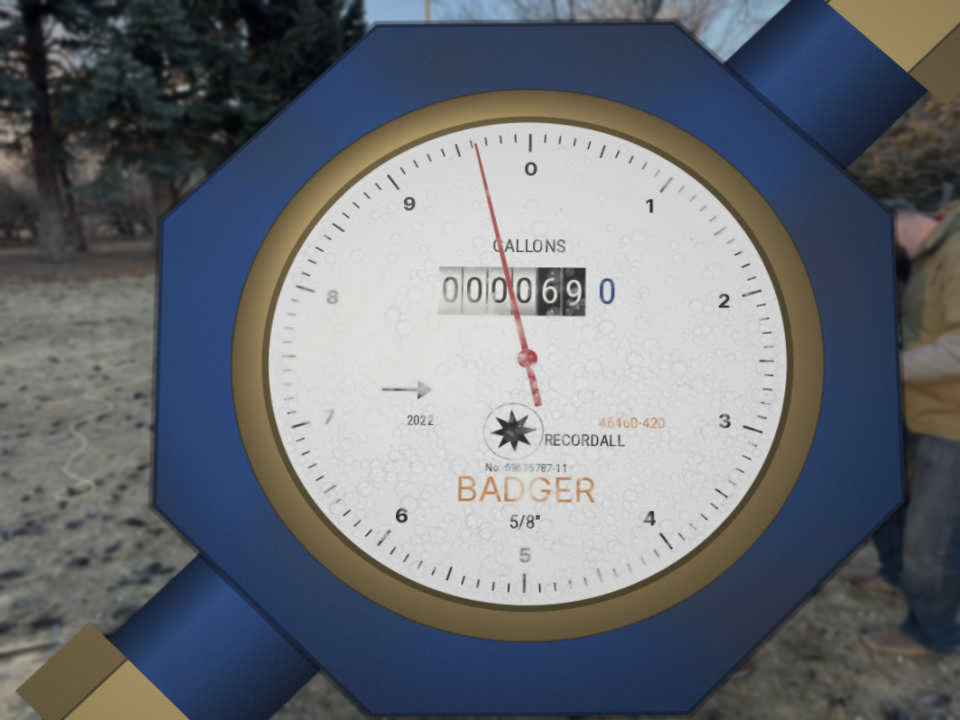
gal 689.6
